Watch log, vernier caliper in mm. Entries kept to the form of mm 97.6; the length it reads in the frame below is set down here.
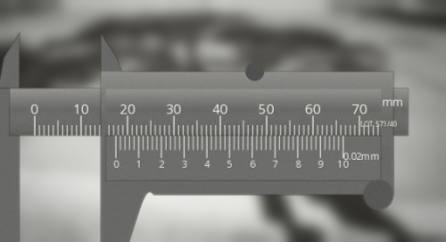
mm 17.5
